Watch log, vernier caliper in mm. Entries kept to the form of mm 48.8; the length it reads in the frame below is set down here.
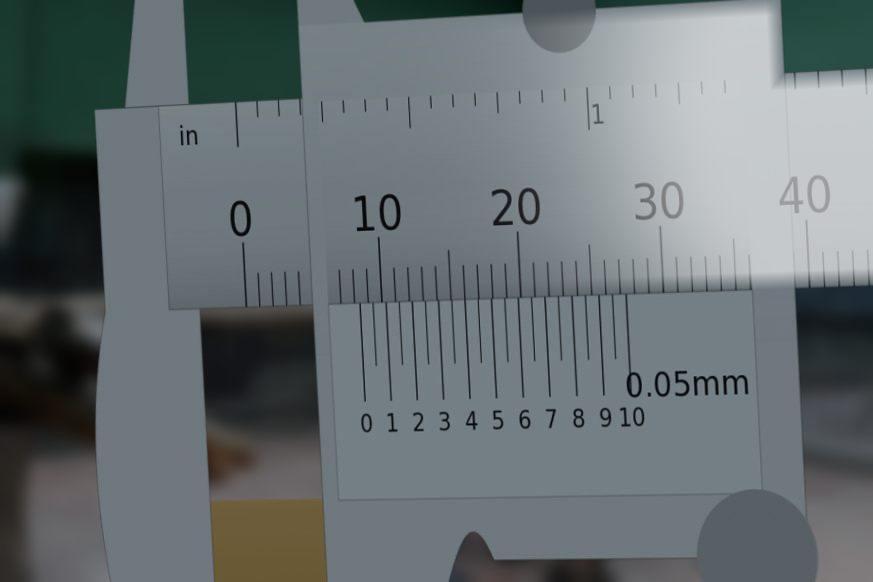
mm 8.4
